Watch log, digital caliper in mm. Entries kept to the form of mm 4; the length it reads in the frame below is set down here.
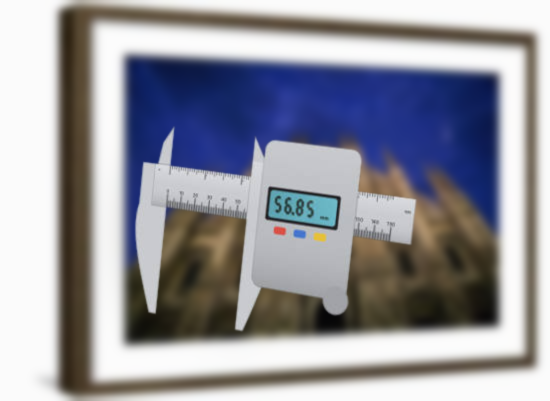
mm 56.85
